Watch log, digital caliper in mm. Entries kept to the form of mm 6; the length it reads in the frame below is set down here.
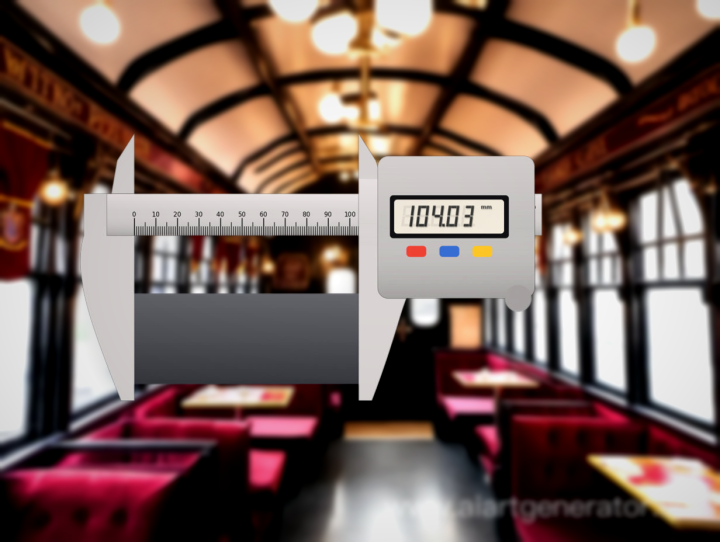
mm 104.03
